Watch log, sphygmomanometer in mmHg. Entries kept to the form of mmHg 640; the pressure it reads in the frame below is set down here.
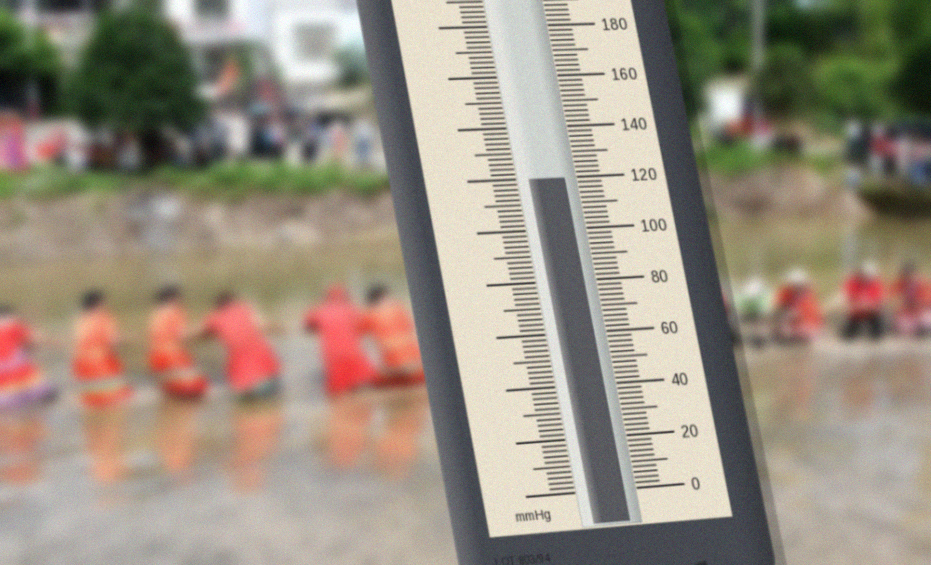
mmHg 120
